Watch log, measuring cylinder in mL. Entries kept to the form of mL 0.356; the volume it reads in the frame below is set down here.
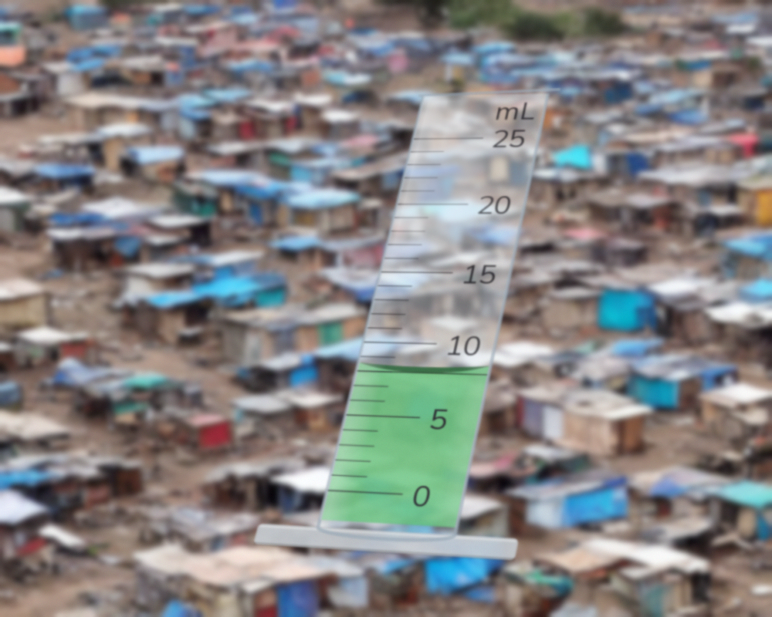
mL 8
